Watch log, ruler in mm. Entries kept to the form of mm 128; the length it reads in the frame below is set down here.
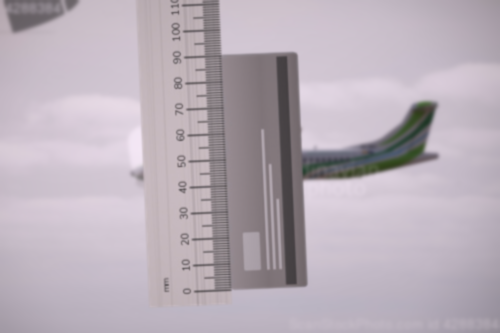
mm 90
